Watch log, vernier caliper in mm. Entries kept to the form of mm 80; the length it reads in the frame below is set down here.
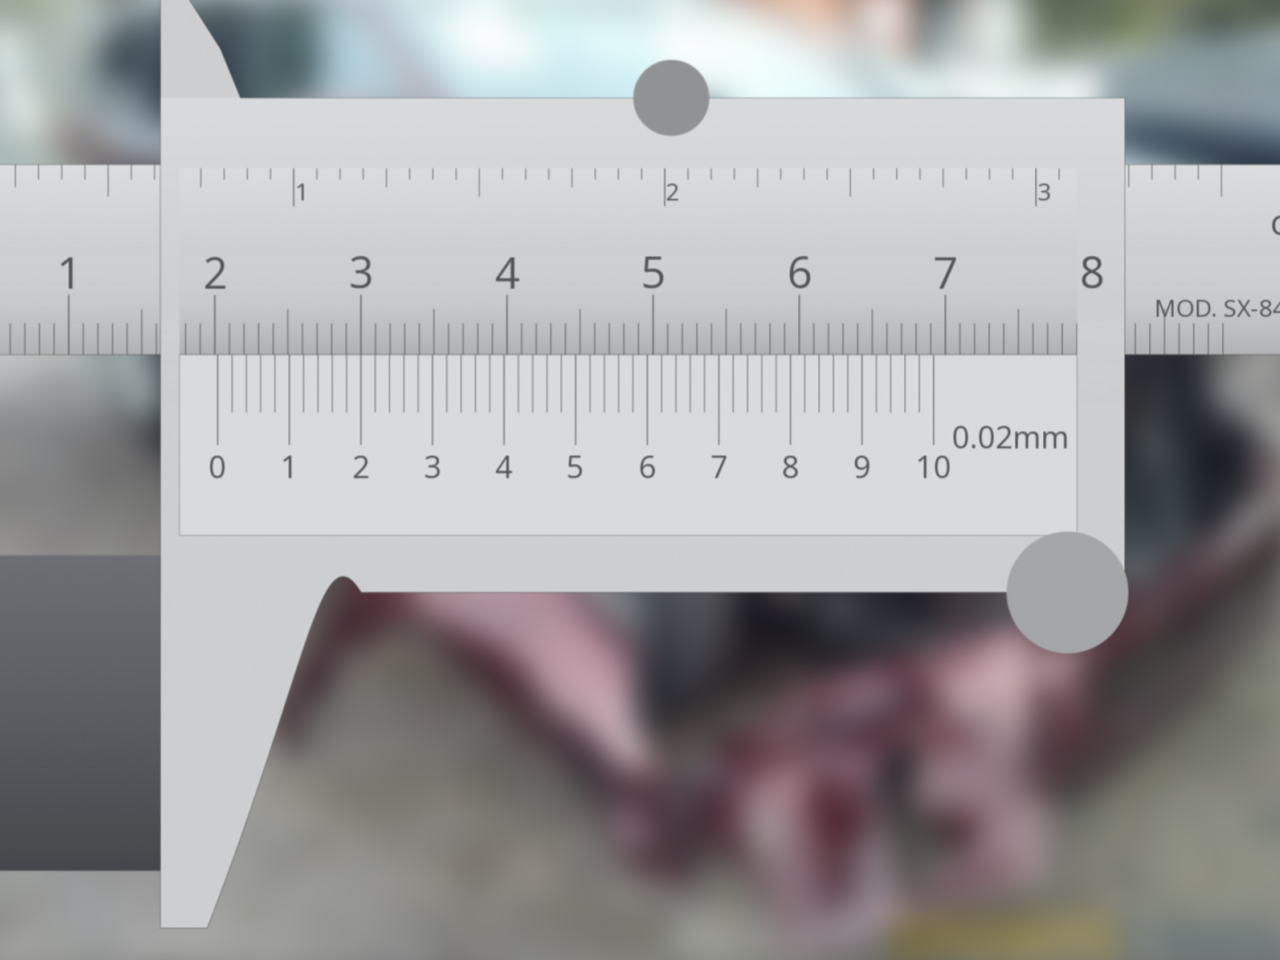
mm 20.2
